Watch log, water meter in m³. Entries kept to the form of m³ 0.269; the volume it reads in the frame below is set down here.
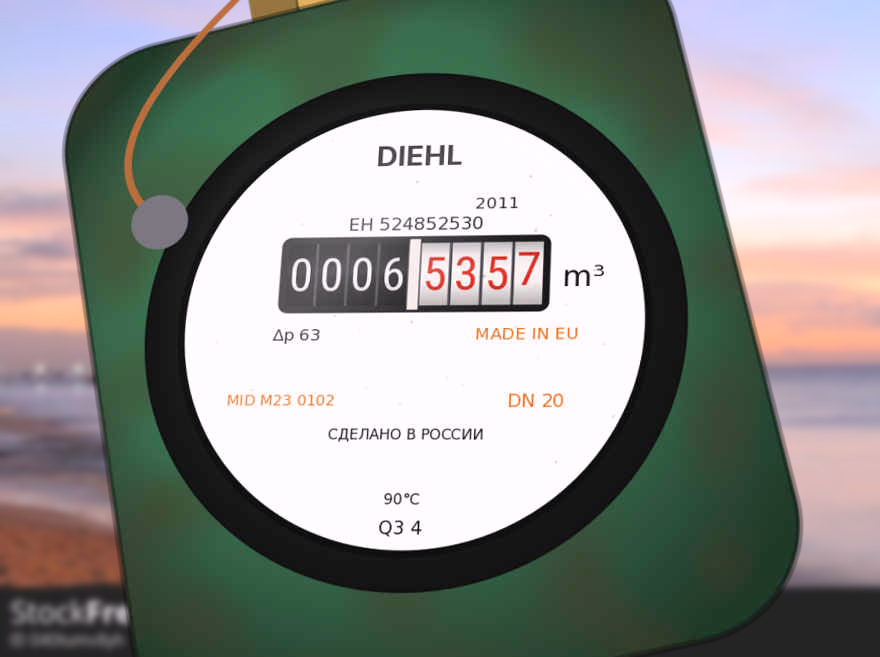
m³ 6.5357
